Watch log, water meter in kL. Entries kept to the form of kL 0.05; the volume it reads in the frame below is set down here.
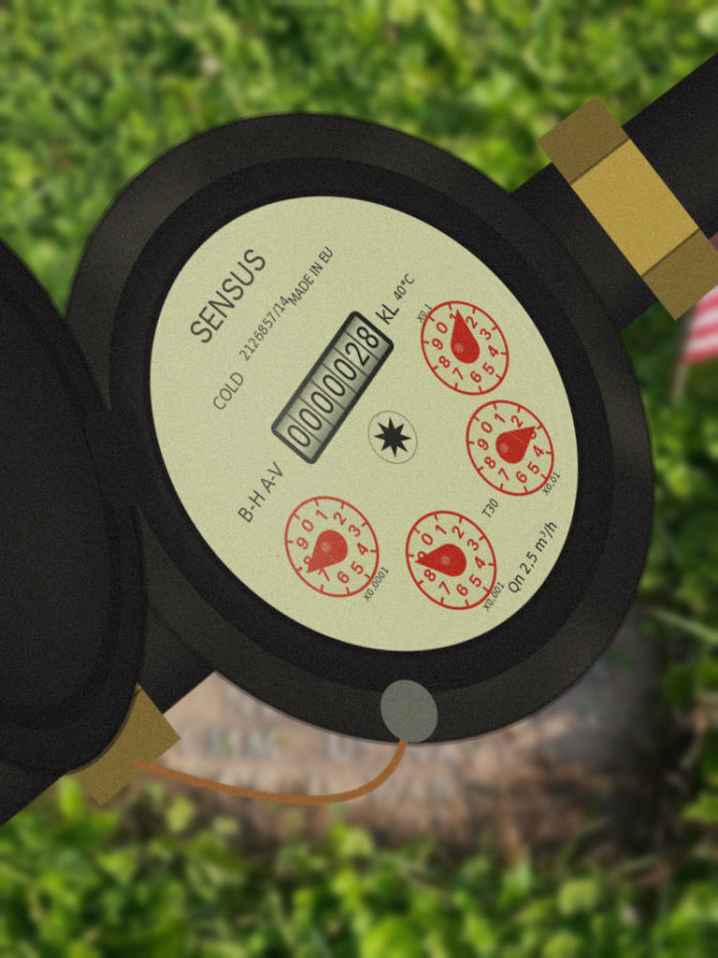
kL 28.1287
